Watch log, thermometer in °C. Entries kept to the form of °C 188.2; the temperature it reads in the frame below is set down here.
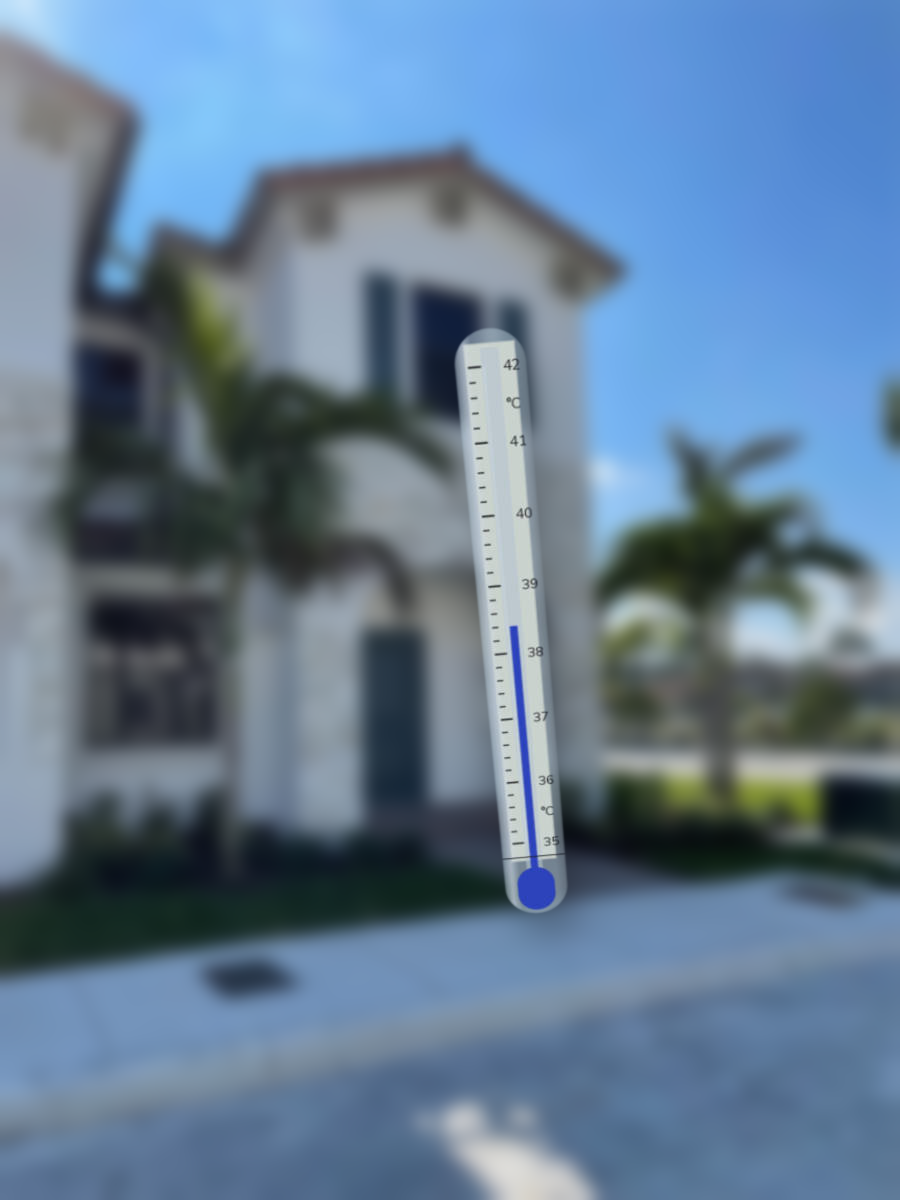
°C 38.4
